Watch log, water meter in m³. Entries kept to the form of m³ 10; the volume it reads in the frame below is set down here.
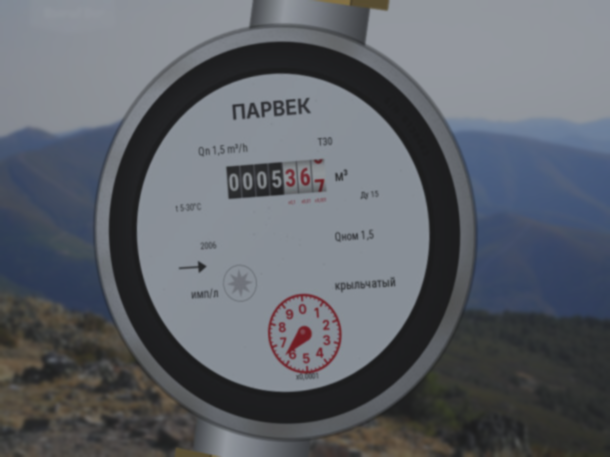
m³ 5.3666
